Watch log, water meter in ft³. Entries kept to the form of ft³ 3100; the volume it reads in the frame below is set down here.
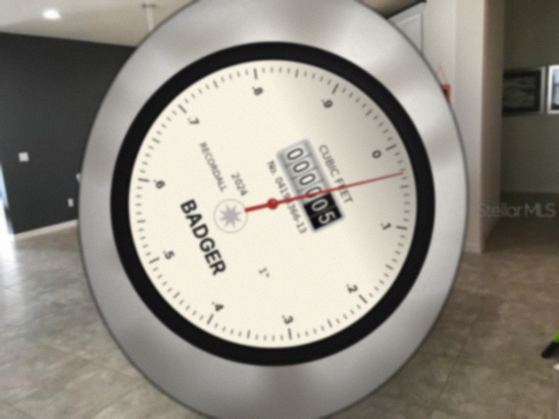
ft³ 5.03
